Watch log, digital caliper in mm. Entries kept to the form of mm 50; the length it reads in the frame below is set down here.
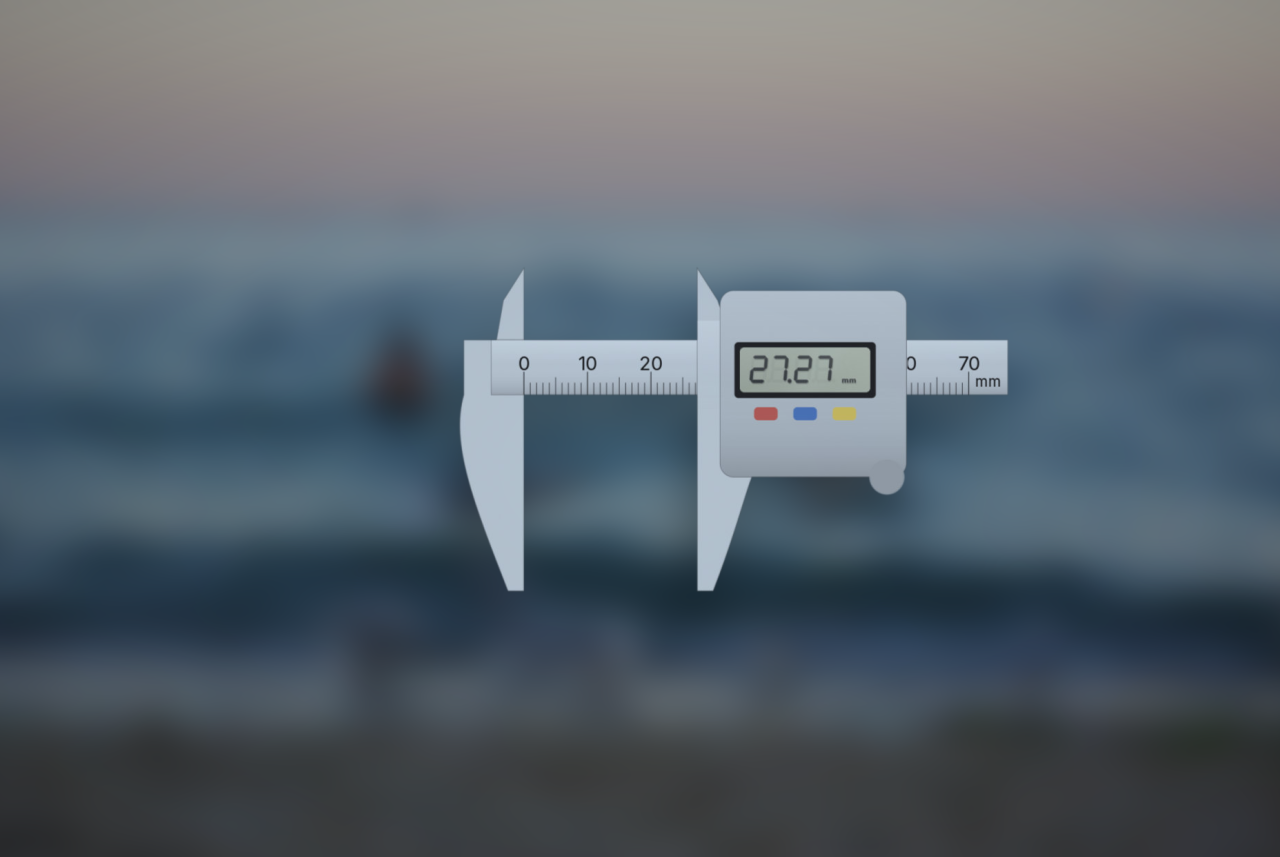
mm 27.27
